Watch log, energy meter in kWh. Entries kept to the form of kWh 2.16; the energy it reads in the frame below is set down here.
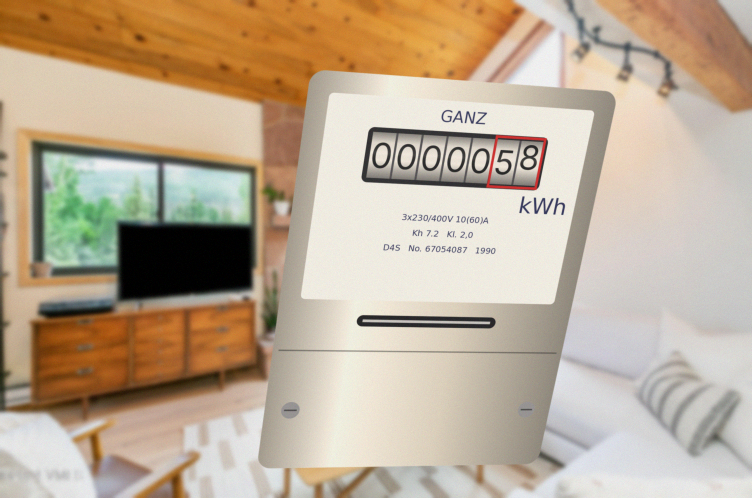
kWh 0.58
